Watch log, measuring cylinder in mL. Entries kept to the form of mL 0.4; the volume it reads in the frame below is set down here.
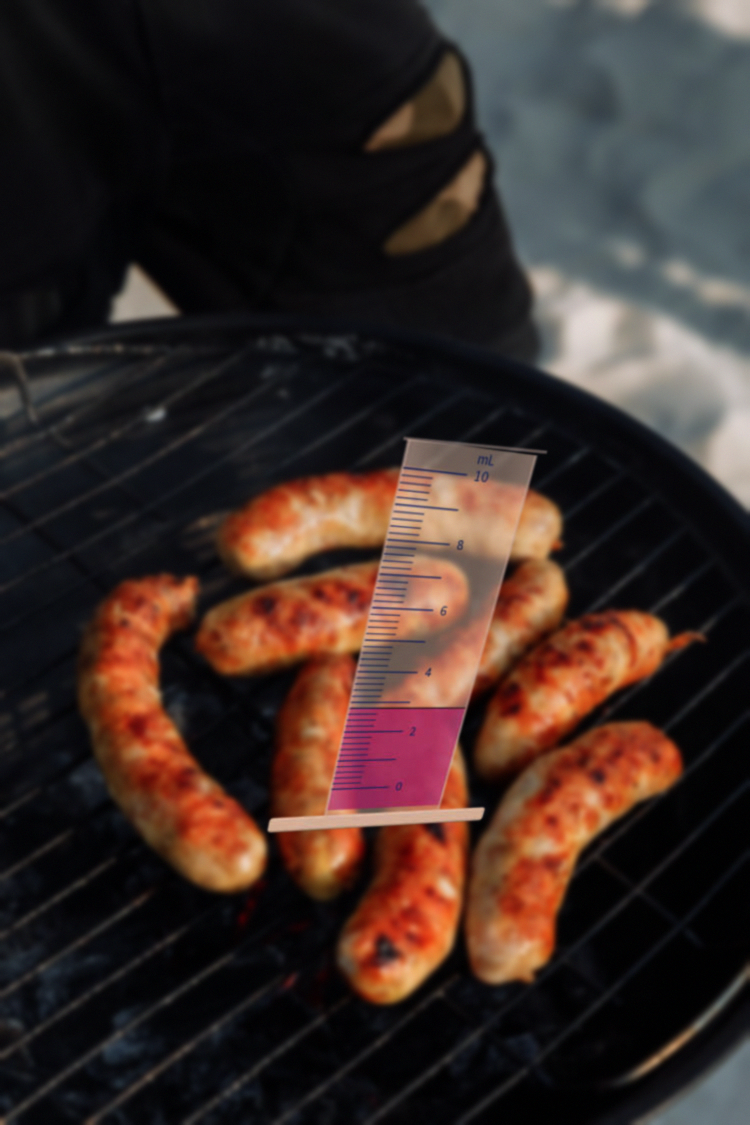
mL 2.8
